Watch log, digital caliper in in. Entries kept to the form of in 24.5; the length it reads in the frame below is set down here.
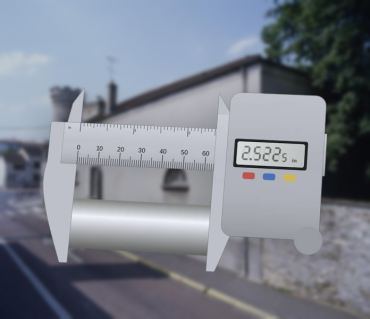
in 2.5225
